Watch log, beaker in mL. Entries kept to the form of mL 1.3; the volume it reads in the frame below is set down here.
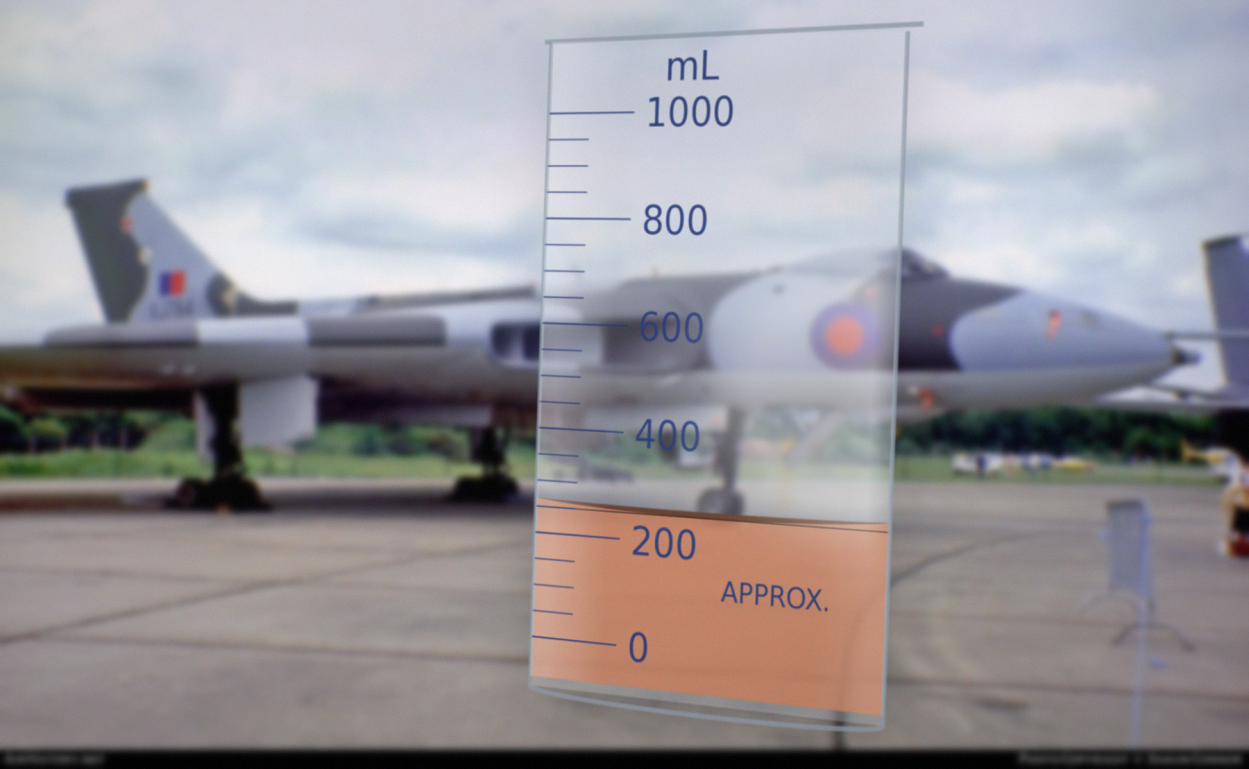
mL 250
